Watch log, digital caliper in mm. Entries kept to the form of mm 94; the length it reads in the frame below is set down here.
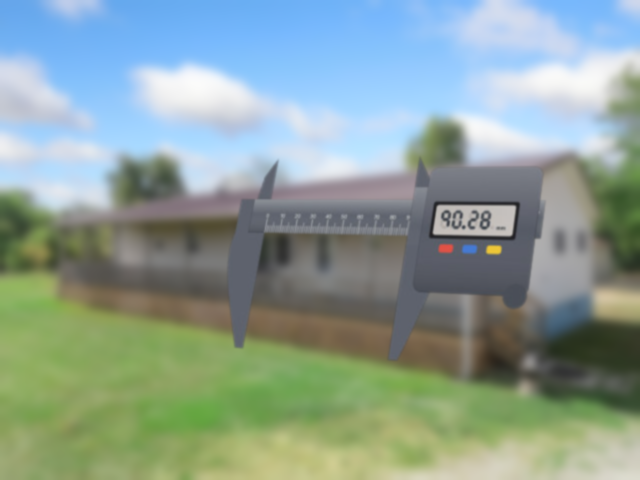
mm 90.28
